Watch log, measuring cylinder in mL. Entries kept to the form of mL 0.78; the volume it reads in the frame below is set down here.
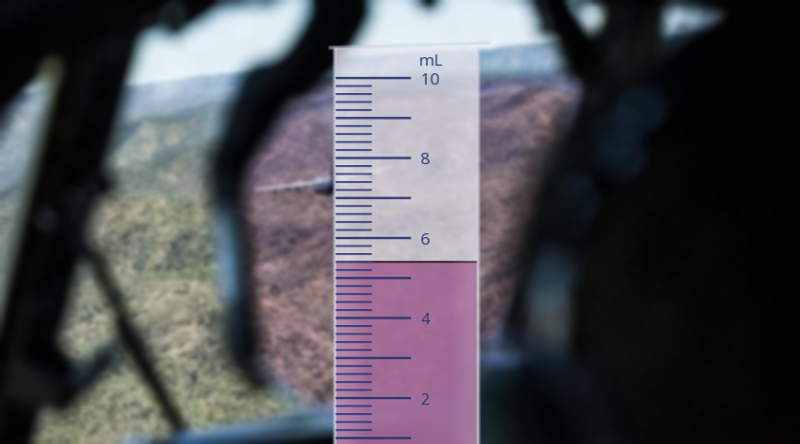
mL 5.4
